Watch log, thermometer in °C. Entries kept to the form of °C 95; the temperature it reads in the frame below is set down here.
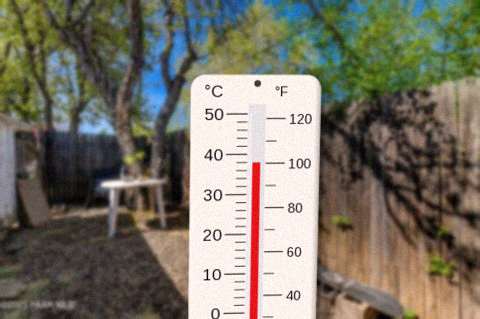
°C 38
